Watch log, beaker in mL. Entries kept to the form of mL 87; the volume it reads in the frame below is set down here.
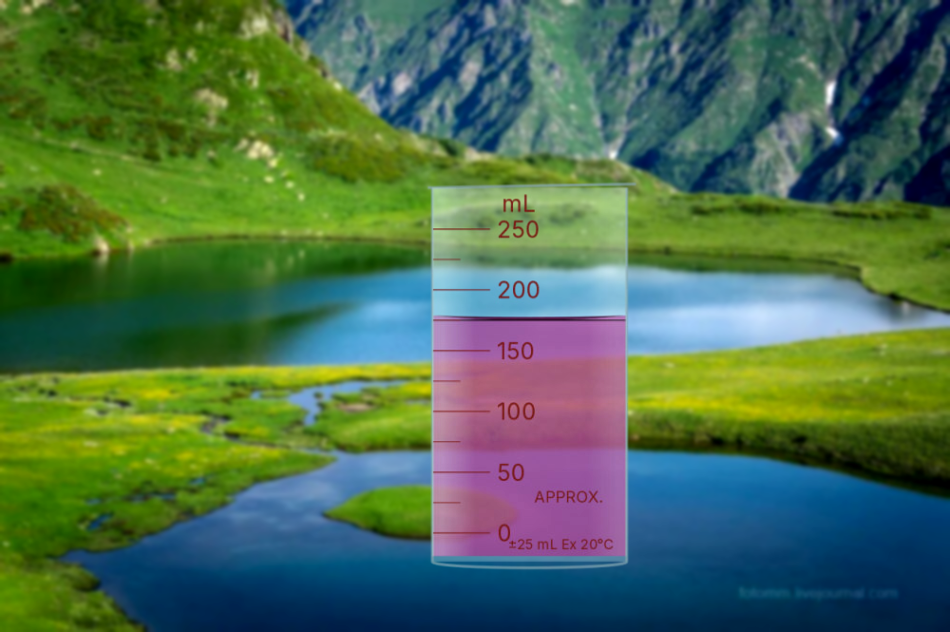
mL 175
